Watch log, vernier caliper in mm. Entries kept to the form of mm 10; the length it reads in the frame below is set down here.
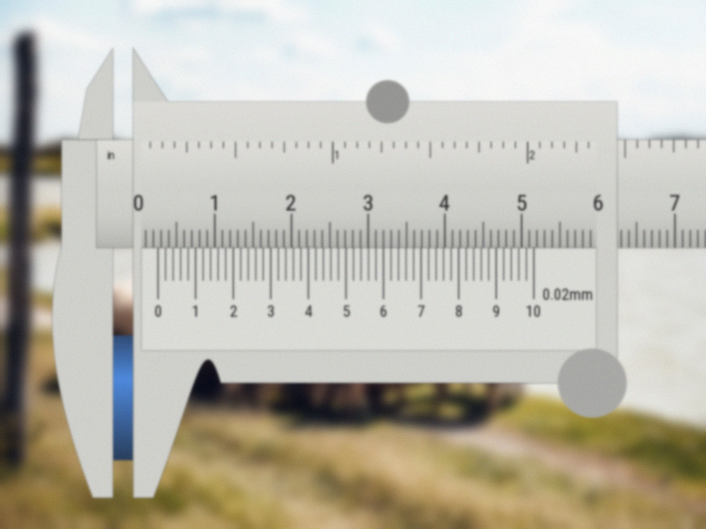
mm 2.6
